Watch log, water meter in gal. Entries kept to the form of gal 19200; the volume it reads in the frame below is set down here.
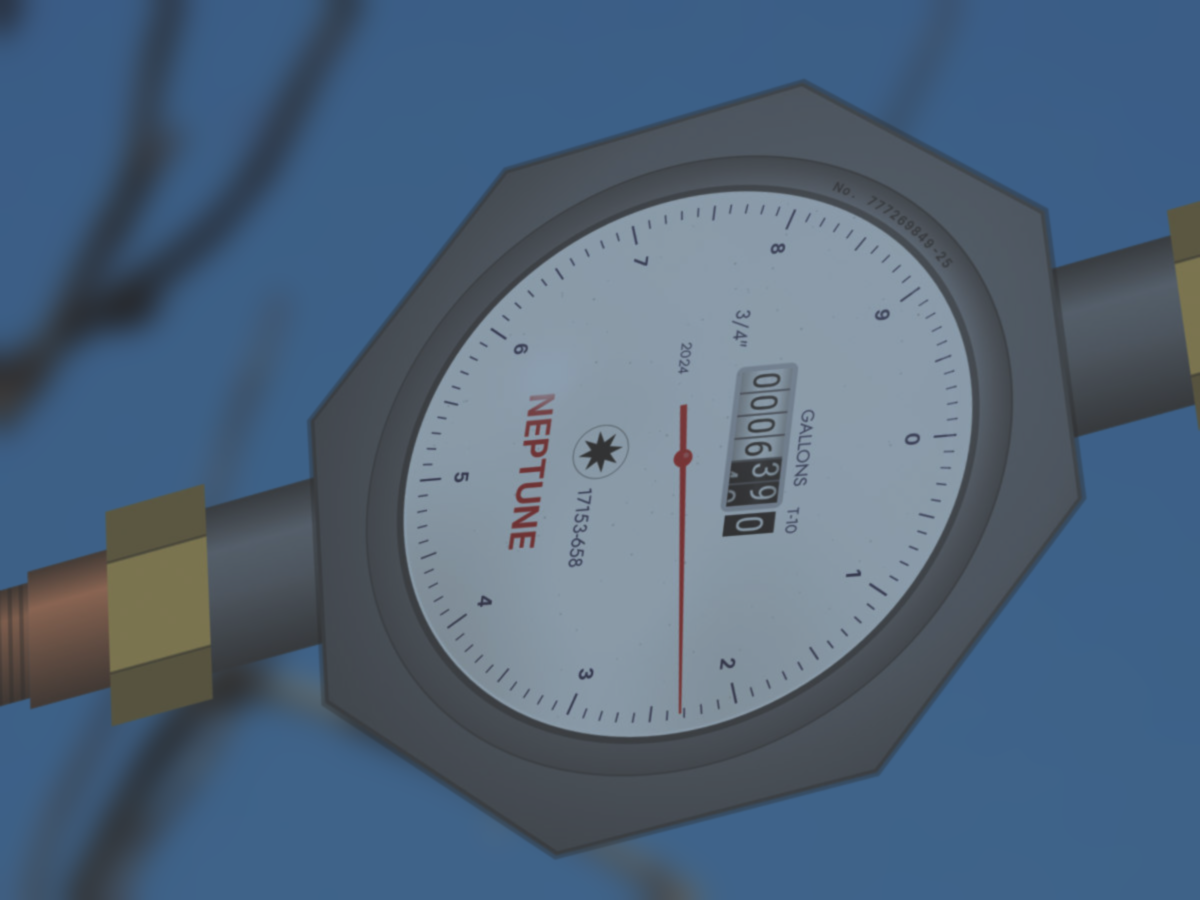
gal 6392.3
